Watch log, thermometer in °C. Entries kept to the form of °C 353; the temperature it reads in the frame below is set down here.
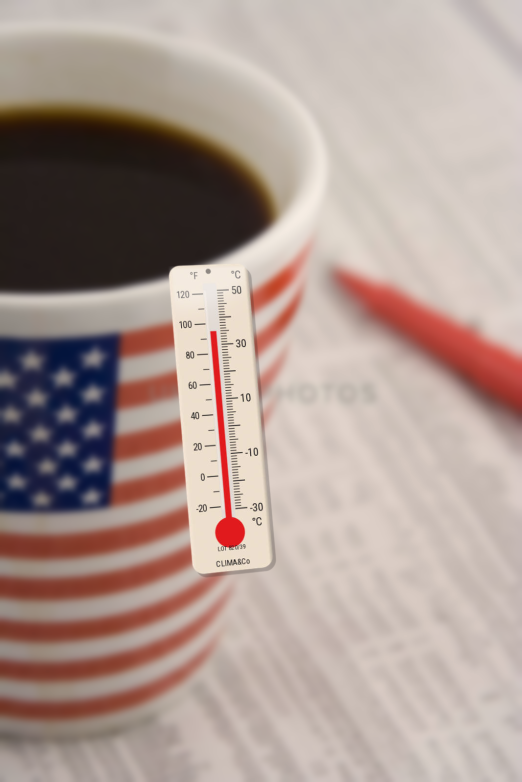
°C 35
